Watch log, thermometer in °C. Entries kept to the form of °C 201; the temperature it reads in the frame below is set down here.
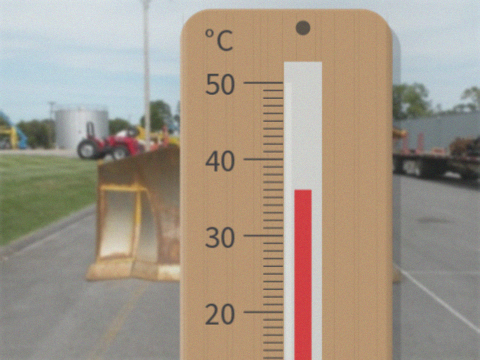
°C 36
